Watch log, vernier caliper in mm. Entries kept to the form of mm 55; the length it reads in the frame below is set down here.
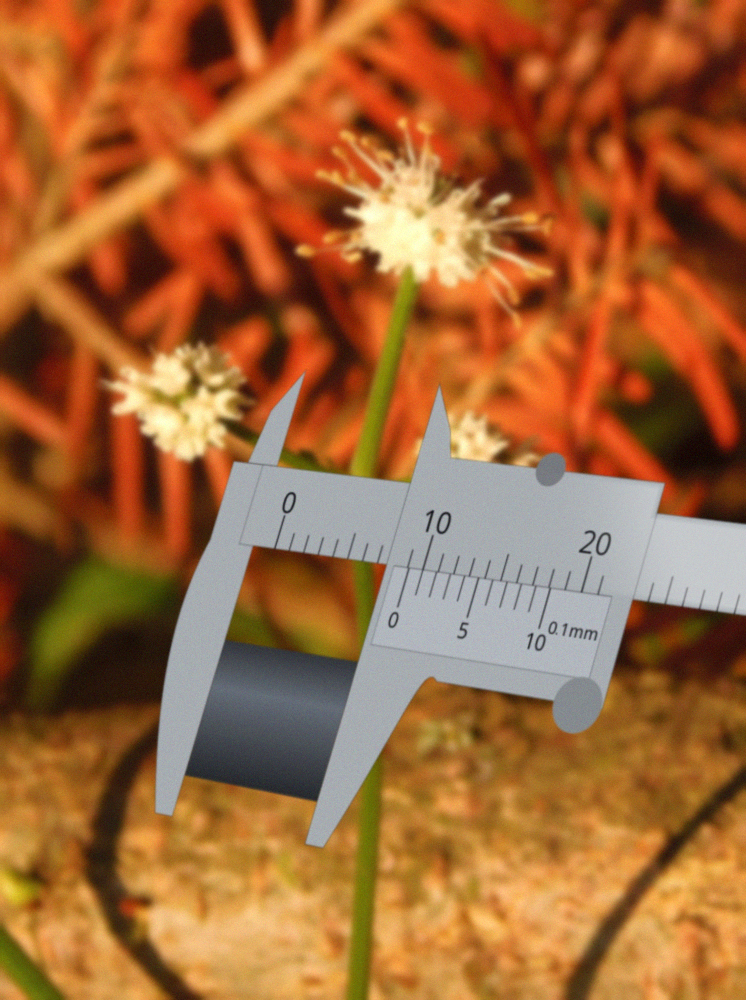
mm 9.1
